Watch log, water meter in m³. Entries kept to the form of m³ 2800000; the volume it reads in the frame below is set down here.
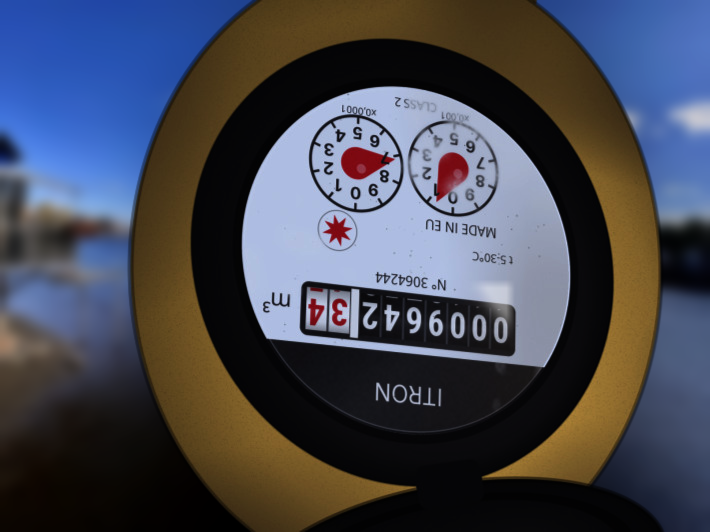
m³ 9642.3407
